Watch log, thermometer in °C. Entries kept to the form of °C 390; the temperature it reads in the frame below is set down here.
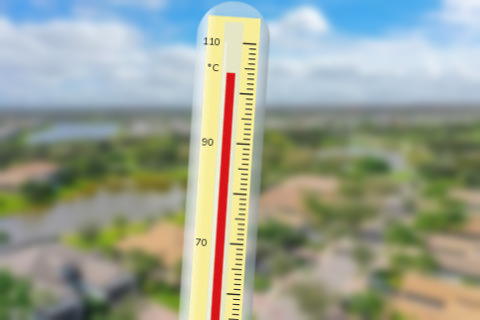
°C 104
